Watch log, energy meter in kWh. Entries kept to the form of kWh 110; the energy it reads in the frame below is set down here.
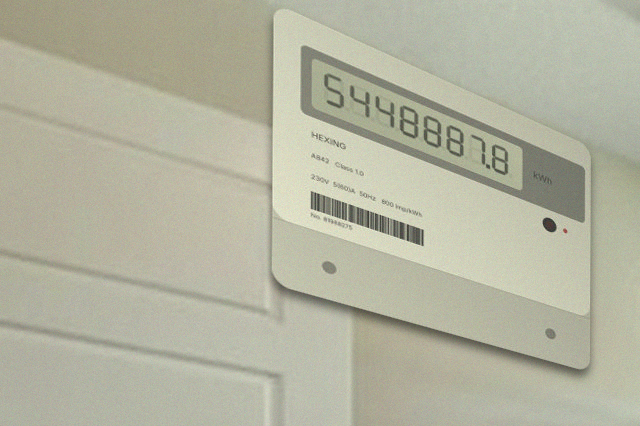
kWh 5448887.8
